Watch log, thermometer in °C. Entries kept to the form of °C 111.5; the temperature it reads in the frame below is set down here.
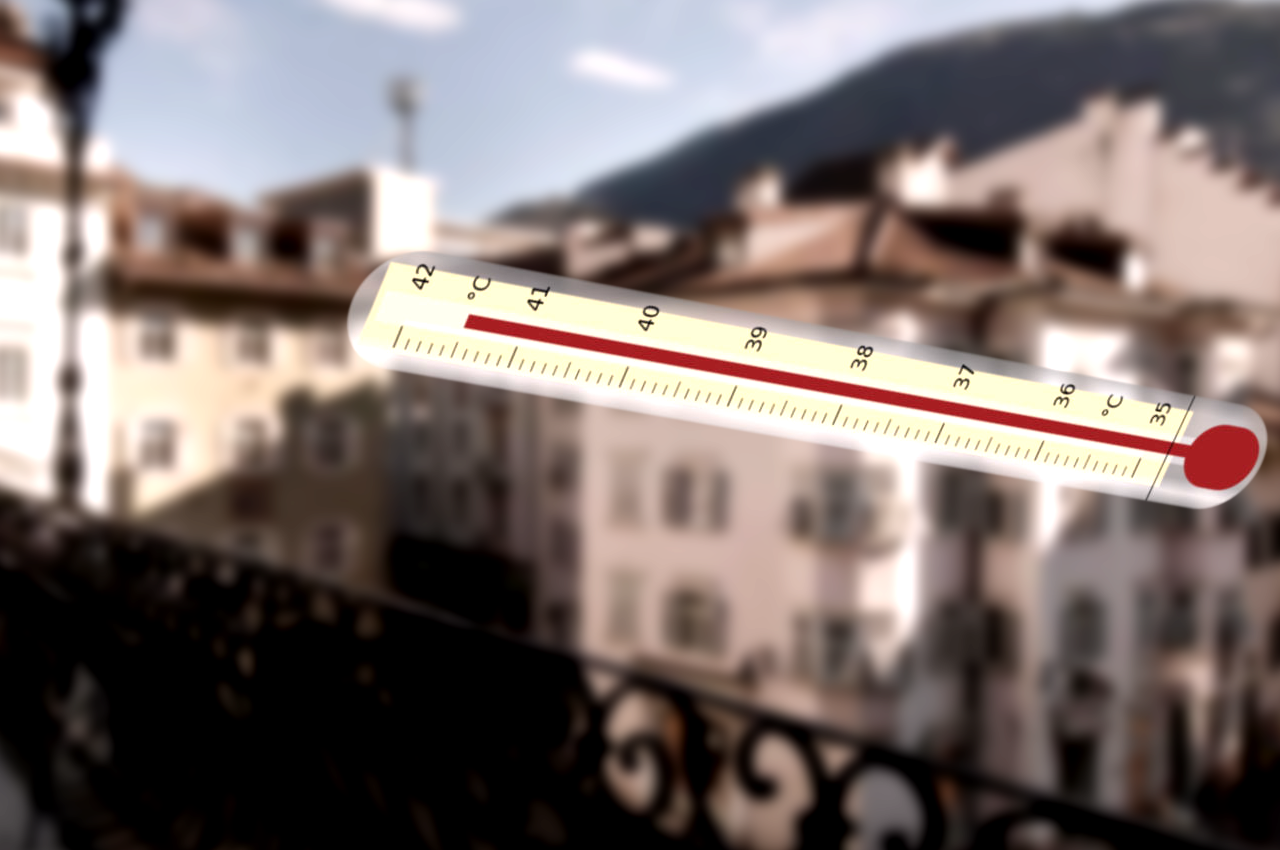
°C 41.5
